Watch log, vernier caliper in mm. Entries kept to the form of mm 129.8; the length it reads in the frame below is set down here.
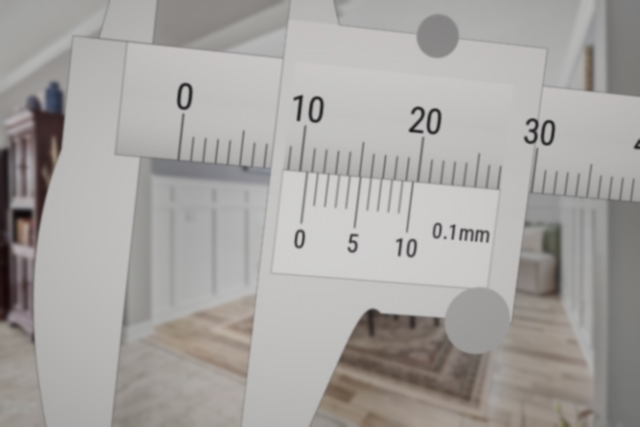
mm 10.6
